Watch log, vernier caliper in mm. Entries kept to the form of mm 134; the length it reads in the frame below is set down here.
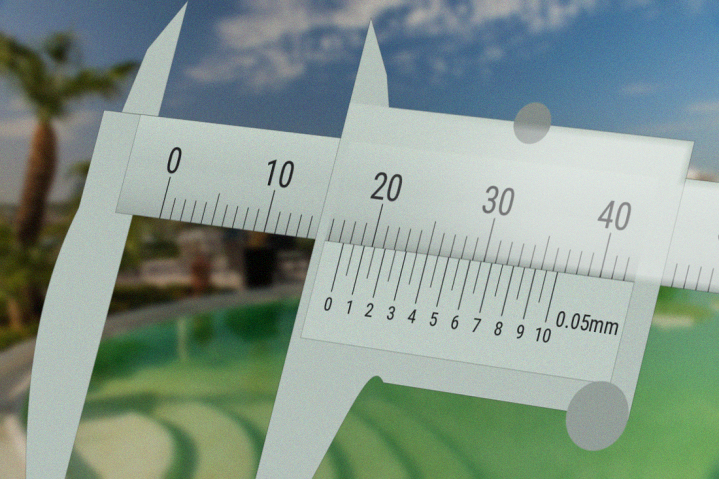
mm 17.4
